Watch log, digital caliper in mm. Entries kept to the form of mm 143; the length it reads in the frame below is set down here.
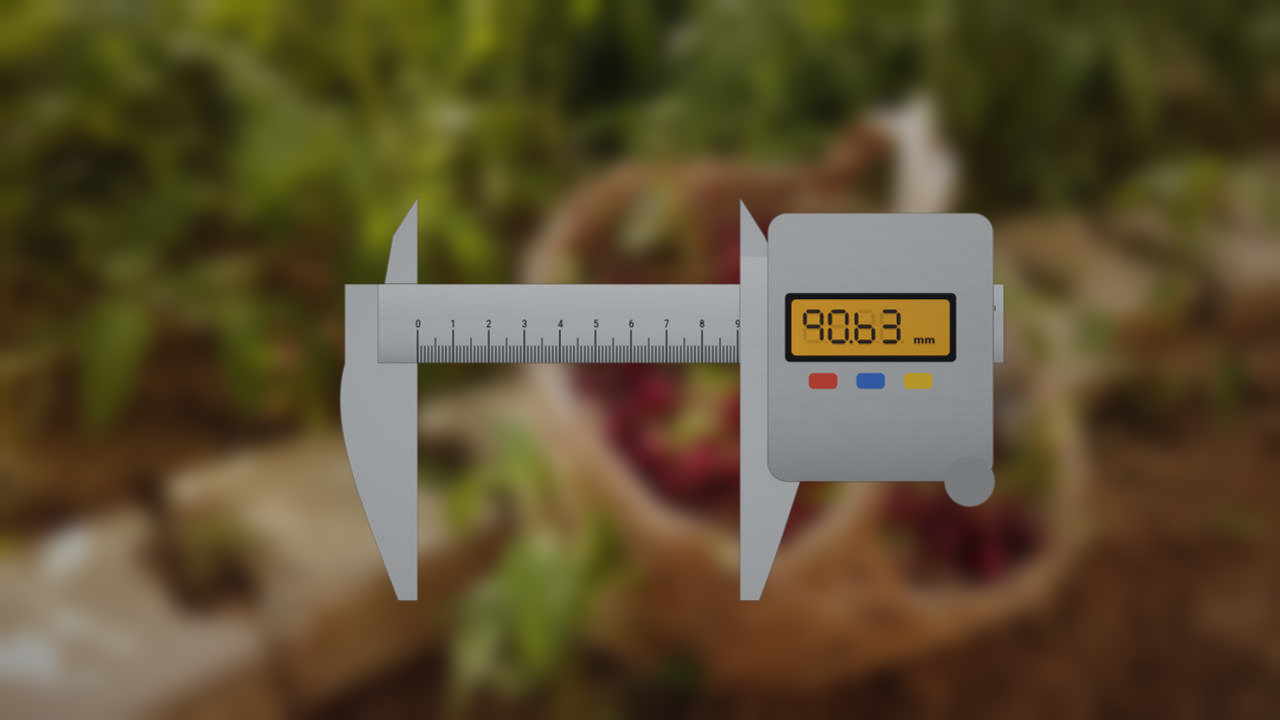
mm 90.63
